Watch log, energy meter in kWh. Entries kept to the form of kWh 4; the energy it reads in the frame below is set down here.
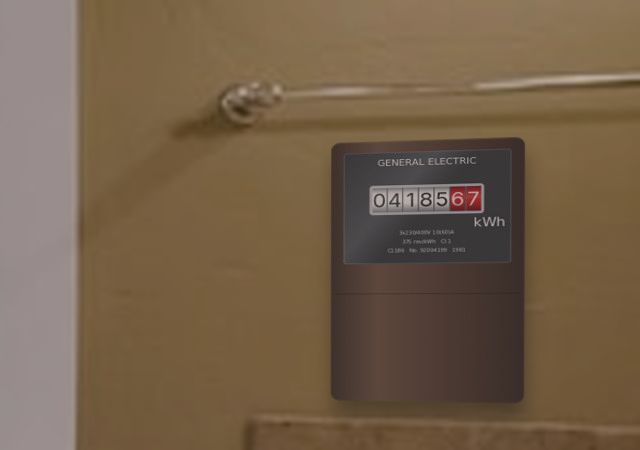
kWh 4185.67
